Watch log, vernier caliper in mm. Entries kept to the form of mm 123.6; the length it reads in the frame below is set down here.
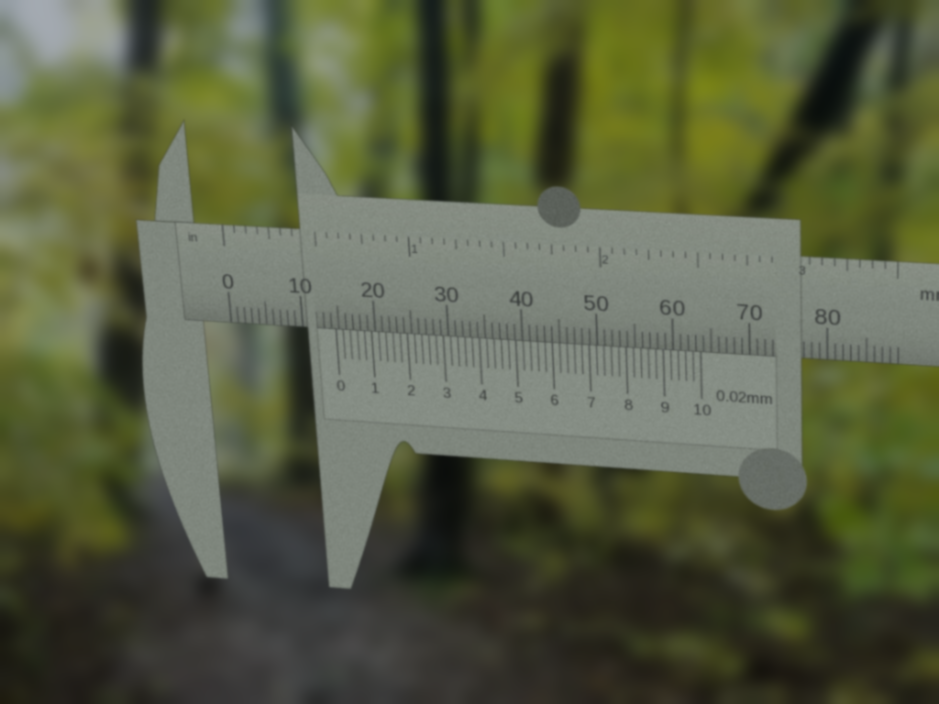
mm 14.6
